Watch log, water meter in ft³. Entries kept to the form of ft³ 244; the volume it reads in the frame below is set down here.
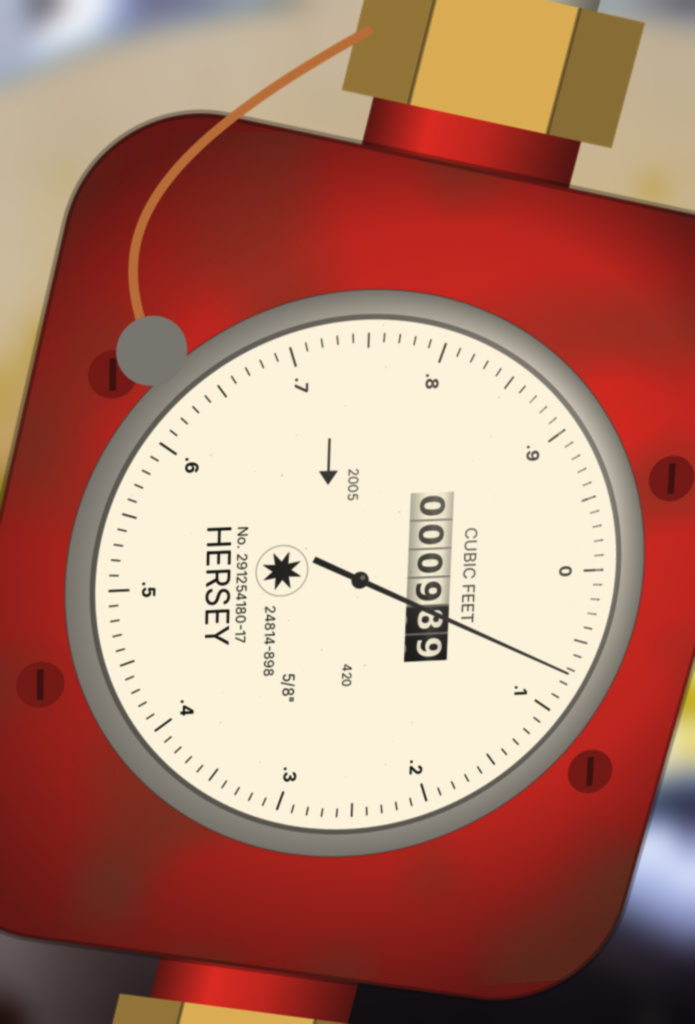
ft³ 989.07
